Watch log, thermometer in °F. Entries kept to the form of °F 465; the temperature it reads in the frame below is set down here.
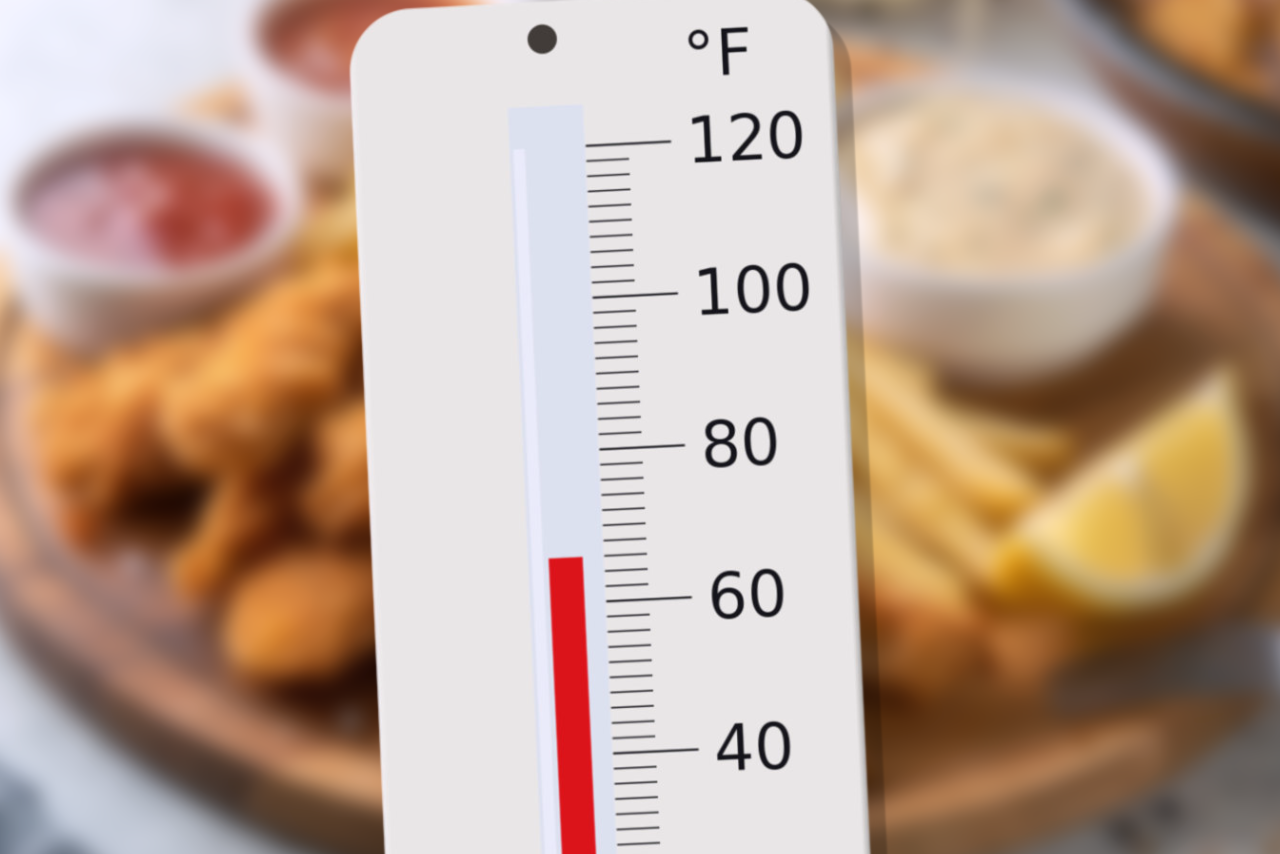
°F 66
